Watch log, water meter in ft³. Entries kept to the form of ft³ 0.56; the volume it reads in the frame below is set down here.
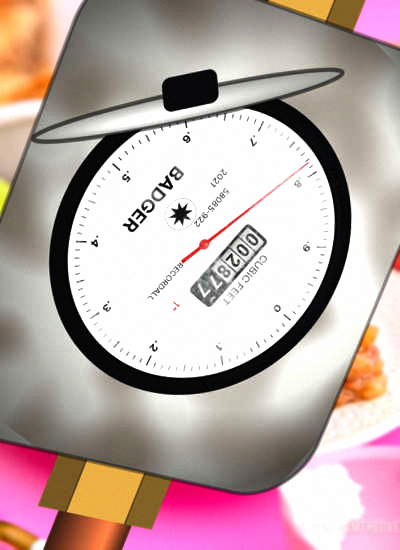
ft³ 2876.78
